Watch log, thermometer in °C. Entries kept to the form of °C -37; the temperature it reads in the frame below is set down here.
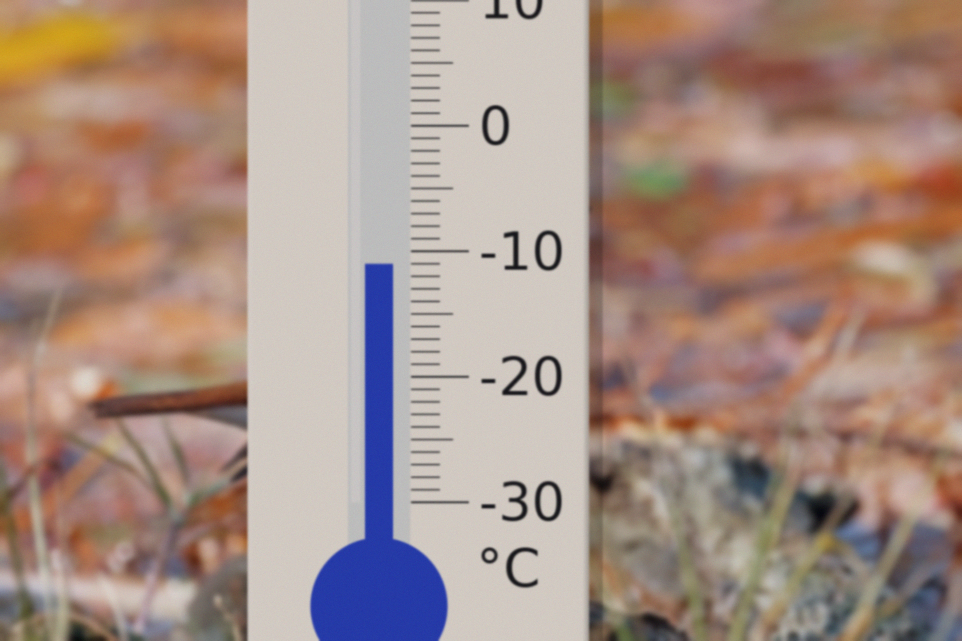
°C -11
